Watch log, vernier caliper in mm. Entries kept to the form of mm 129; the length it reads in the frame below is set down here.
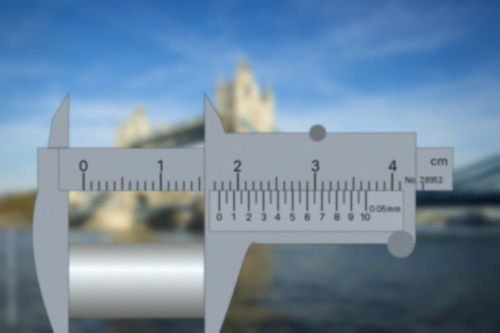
mm 17.6
